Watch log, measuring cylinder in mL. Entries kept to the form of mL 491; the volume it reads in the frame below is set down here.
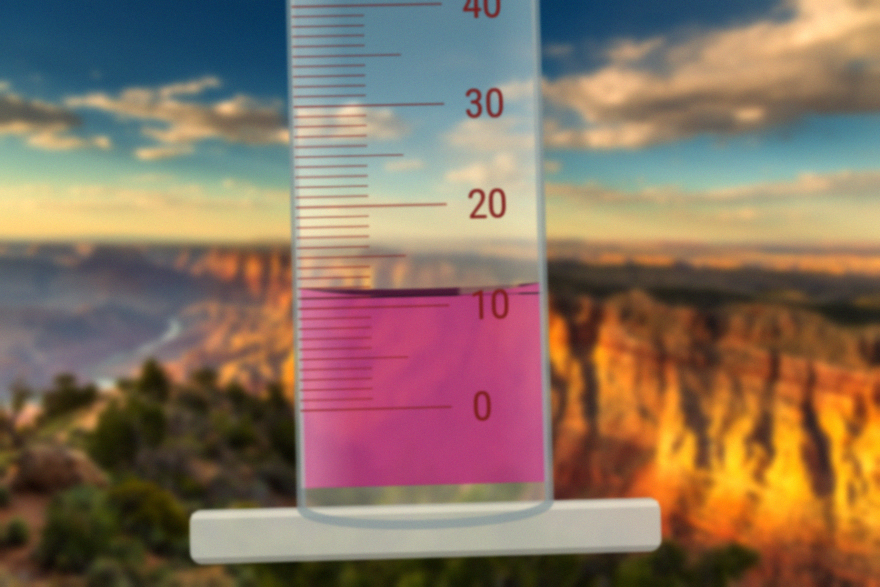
mL 11
